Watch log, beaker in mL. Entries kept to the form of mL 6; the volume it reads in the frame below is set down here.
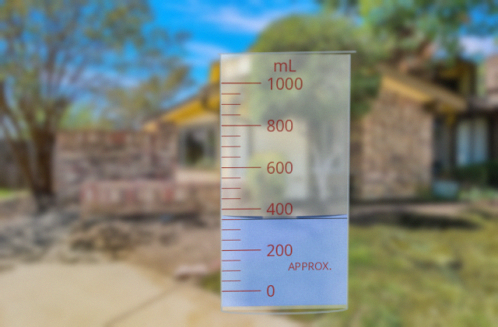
mL 350
